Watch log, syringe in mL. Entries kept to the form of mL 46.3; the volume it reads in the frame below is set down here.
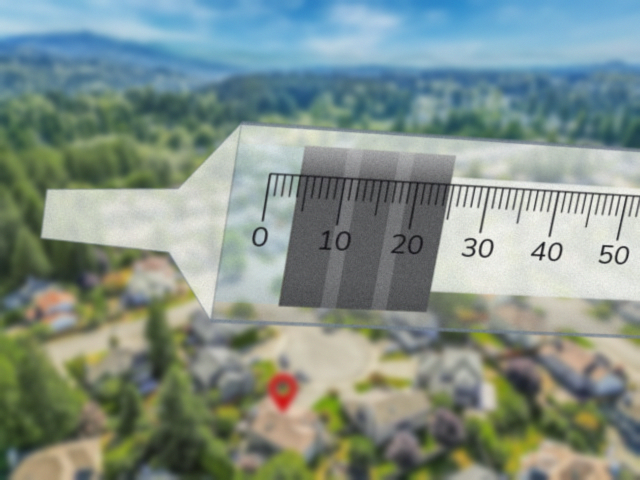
mL 4
